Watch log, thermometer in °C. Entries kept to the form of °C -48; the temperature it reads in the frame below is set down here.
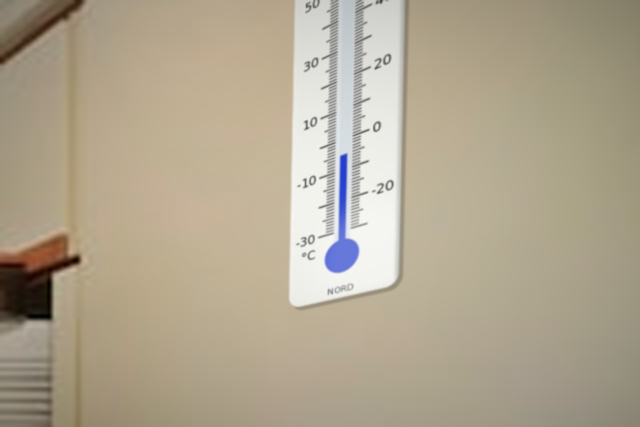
°C -5
